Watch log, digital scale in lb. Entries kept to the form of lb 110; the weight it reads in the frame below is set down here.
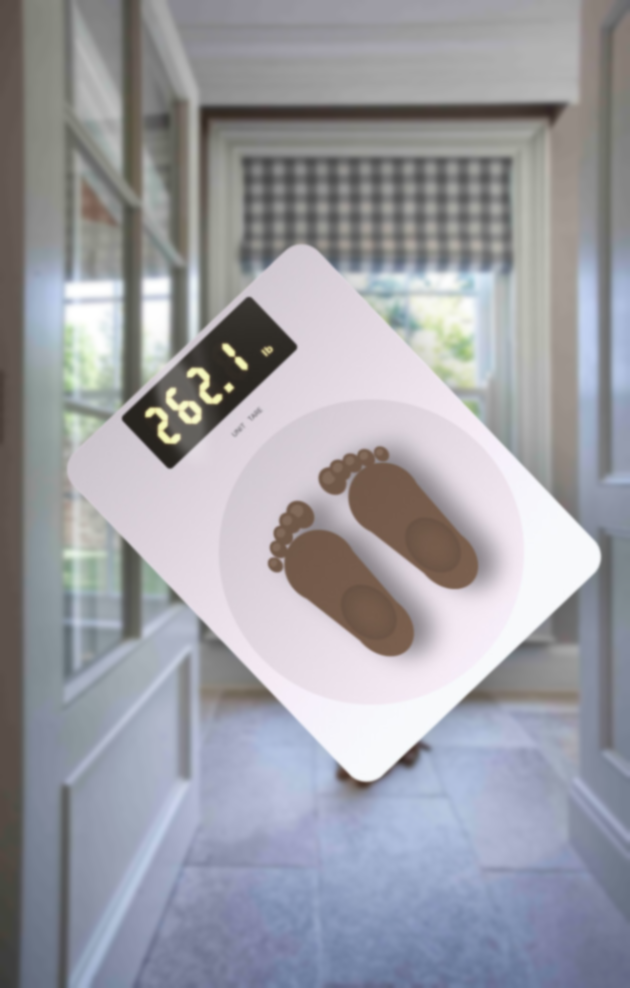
lb 262.1
